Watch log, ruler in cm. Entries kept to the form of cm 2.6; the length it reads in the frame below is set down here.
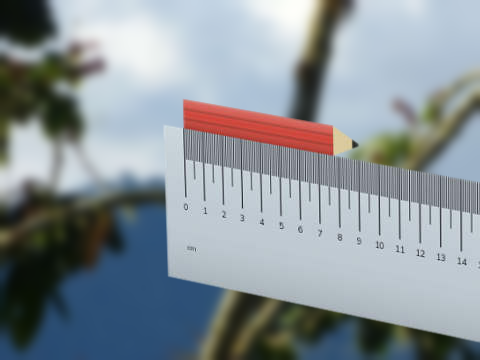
cm 9
